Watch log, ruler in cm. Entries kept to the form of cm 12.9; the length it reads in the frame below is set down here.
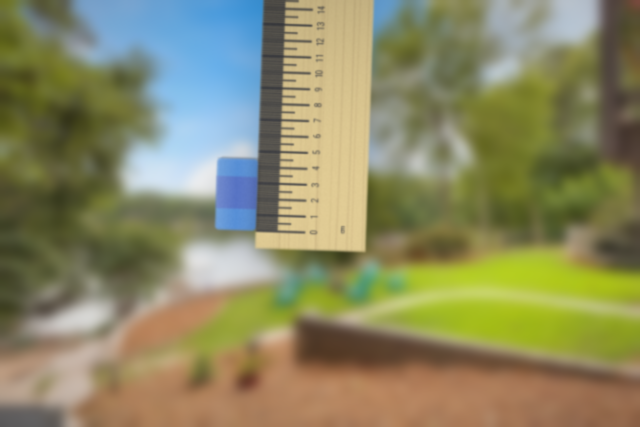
cm 4.5
